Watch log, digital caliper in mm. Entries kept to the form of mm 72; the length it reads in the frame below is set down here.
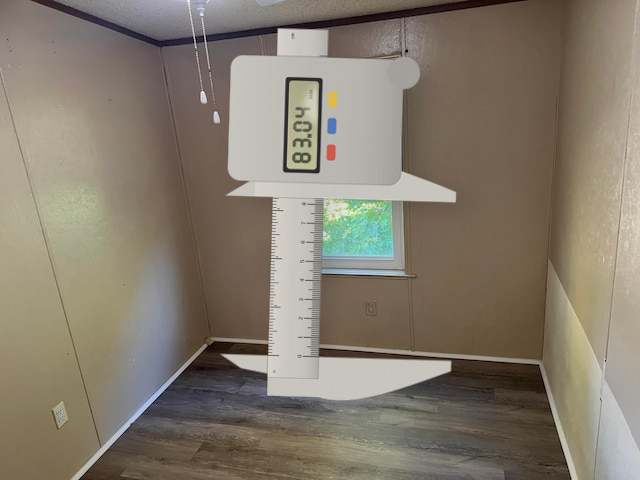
mm 83.04
